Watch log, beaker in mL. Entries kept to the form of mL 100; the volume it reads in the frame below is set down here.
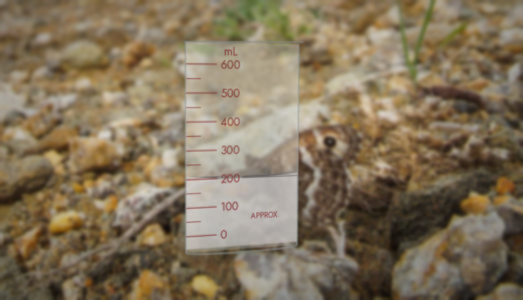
mL 200
